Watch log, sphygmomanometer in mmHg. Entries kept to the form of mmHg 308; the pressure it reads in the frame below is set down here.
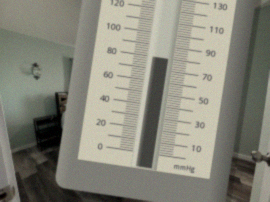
mmHg 80
